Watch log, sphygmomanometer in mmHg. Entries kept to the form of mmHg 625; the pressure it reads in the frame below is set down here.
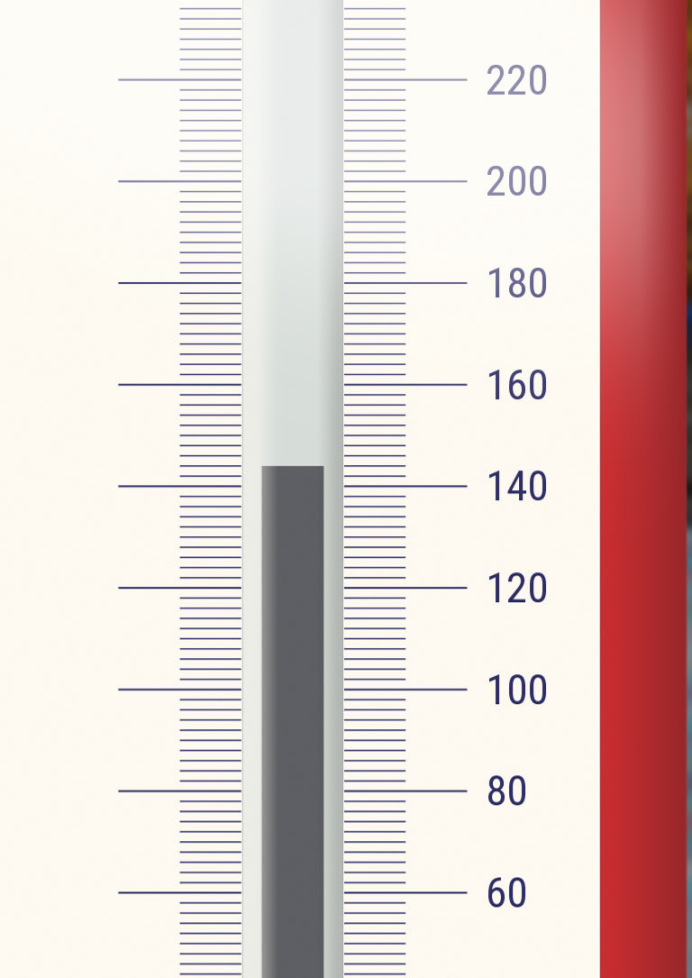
mmHg 144
